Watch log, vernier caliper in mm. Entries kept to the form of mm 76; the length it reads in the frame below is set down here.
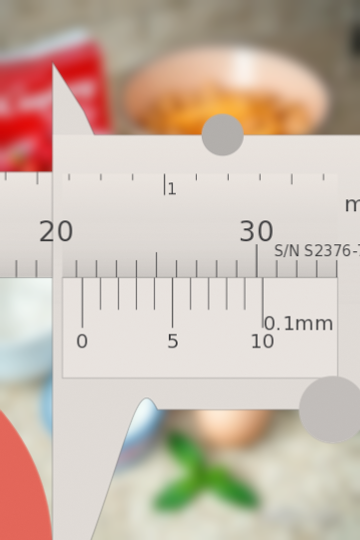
mm 21.3
